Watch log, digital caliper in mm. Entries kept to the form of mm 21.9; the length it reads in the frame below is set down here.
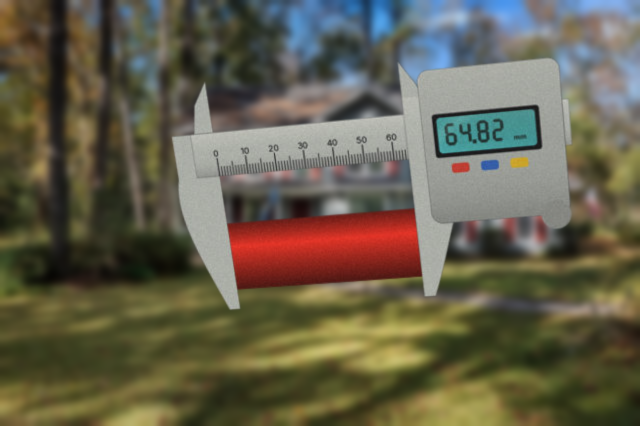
mm 64.82
